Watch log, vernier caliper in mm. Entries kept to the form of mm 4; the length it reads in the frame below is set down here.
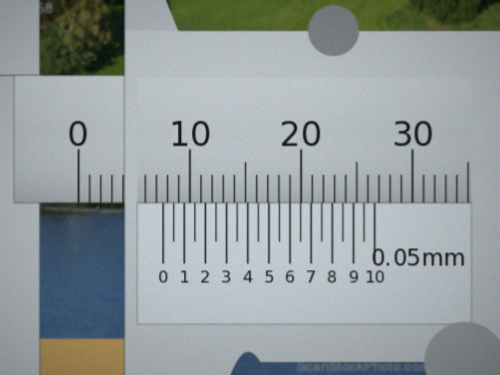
mm 7.6
